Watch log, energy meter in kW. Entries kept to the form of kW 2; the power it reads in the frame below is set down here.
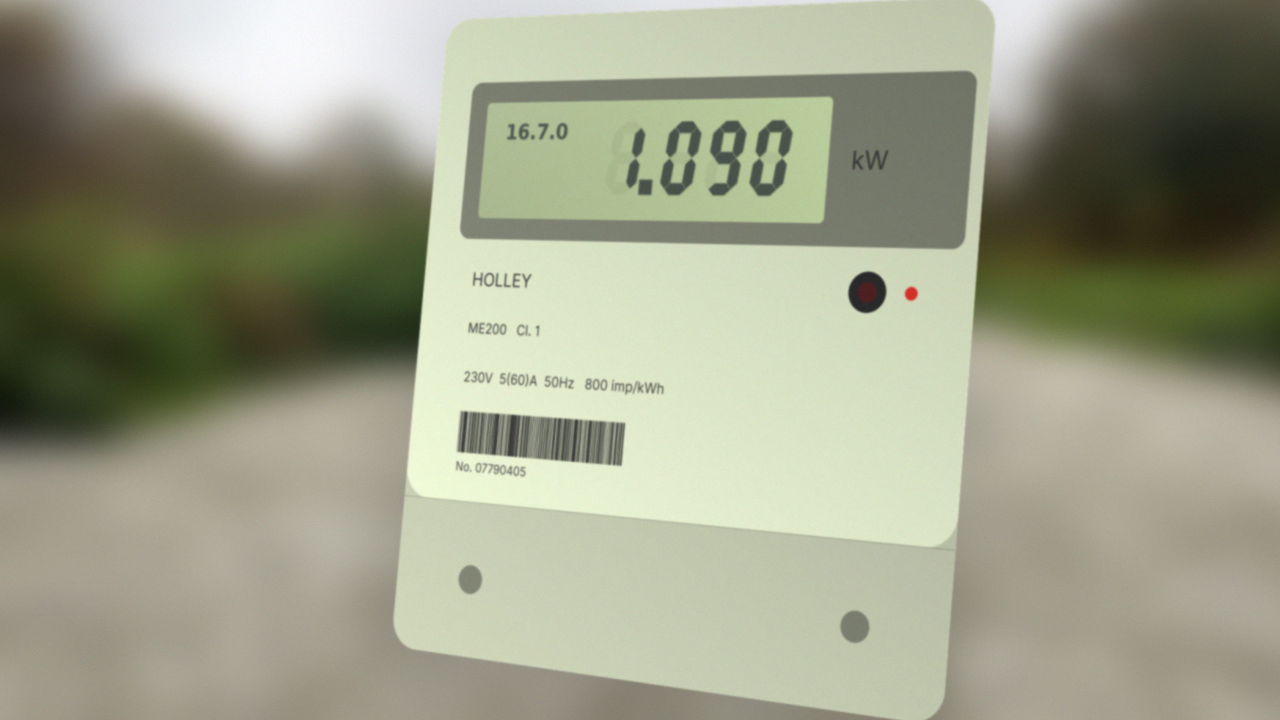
kW 1.090
